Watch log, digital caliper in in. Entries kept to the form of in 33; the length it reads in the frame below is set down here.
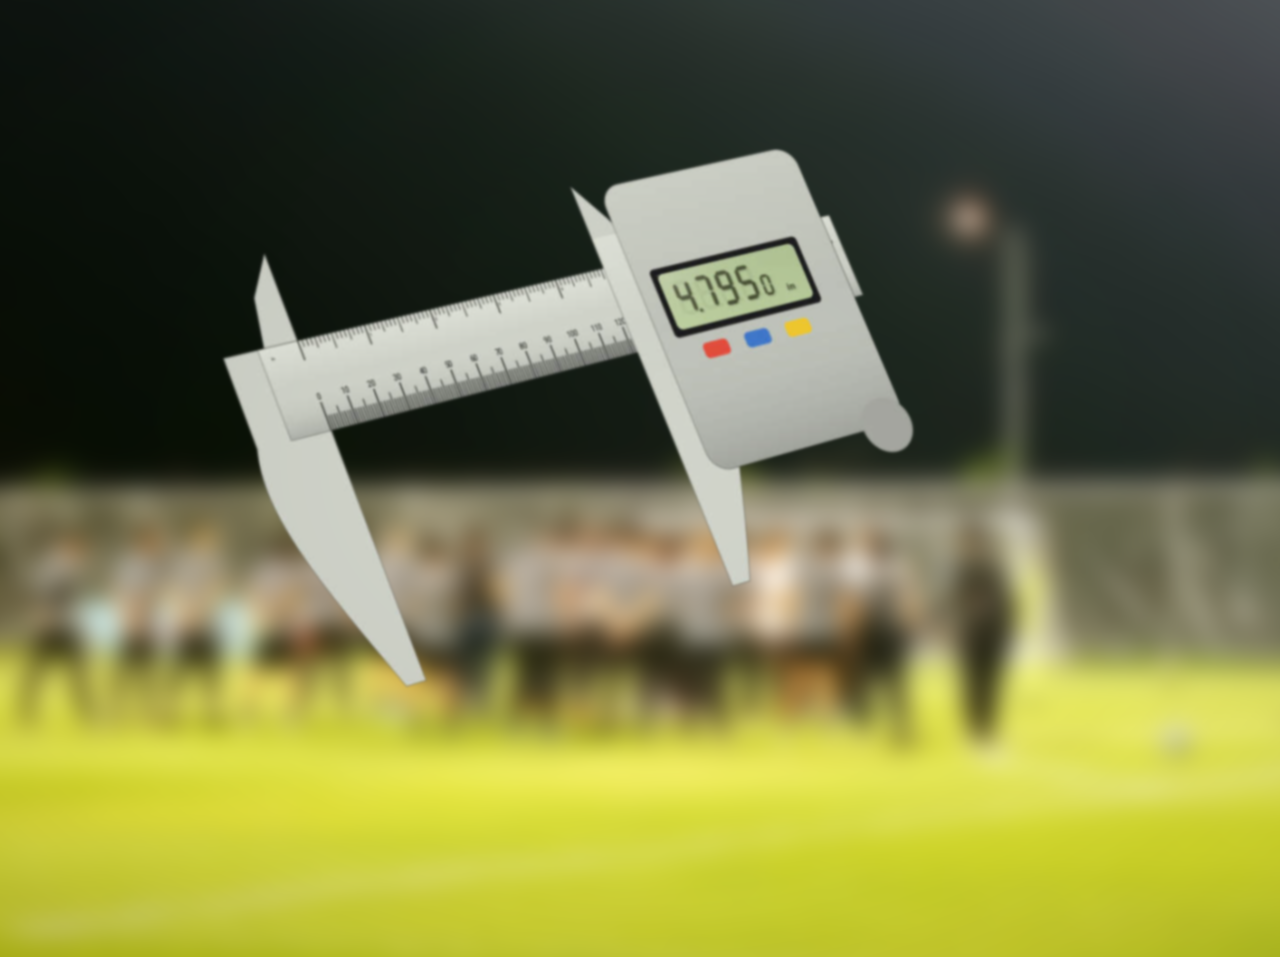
in 4.7950
